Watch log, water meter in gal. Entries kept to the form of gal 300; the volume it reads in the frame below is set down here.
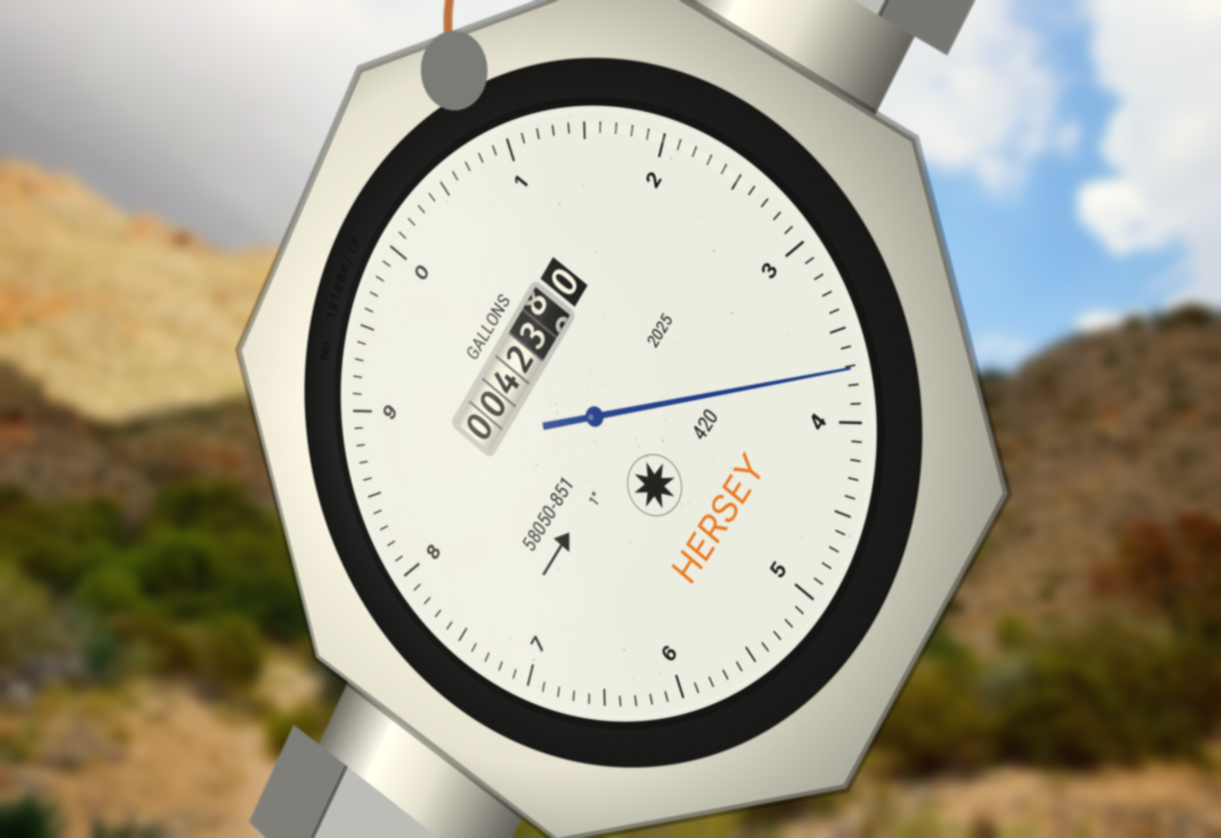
gal 42383.7
